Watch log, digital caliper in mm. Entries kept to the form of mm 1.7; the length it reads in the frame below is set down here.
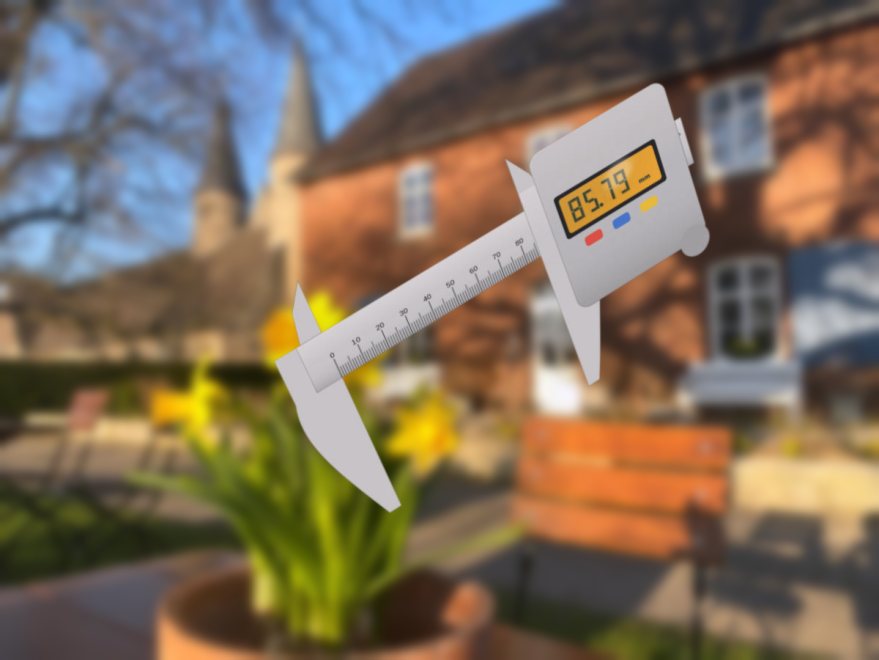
mm 85.79
